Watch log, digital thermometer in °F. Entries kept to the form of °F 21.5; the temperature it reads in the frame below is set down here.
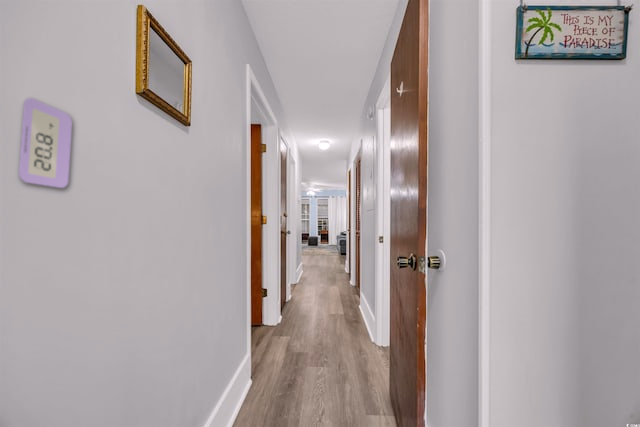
°F 20.8
